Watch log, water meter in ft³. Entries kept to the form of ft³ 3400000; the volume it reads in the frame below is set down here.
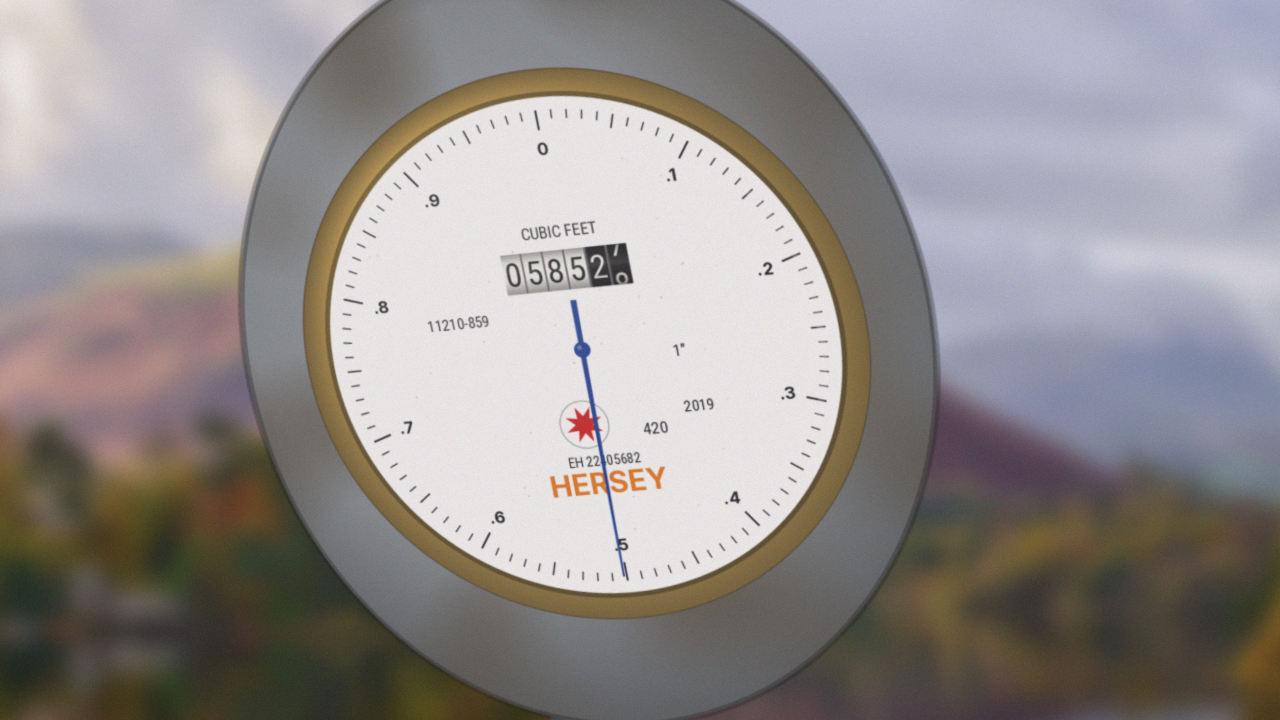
ft³ 58527.50
